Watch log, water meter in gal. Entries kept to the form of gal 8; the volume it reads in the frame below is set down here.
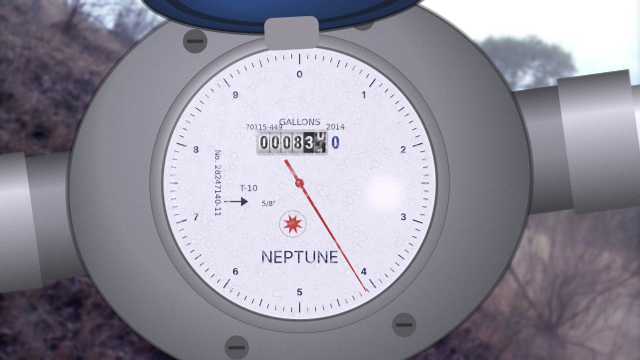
gal 8304.1
